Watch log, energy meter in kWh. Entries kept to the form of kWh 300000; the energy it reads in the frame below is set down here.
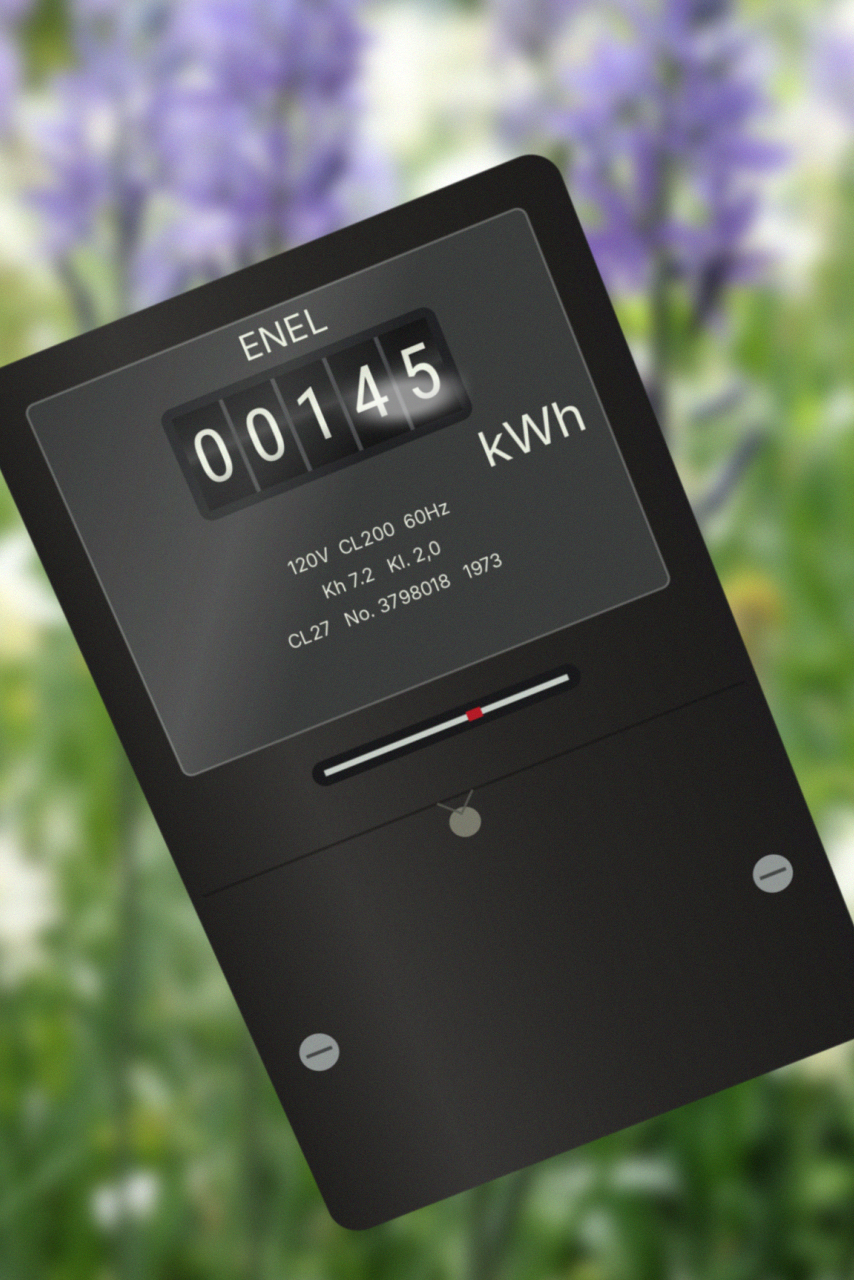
kWh 145
